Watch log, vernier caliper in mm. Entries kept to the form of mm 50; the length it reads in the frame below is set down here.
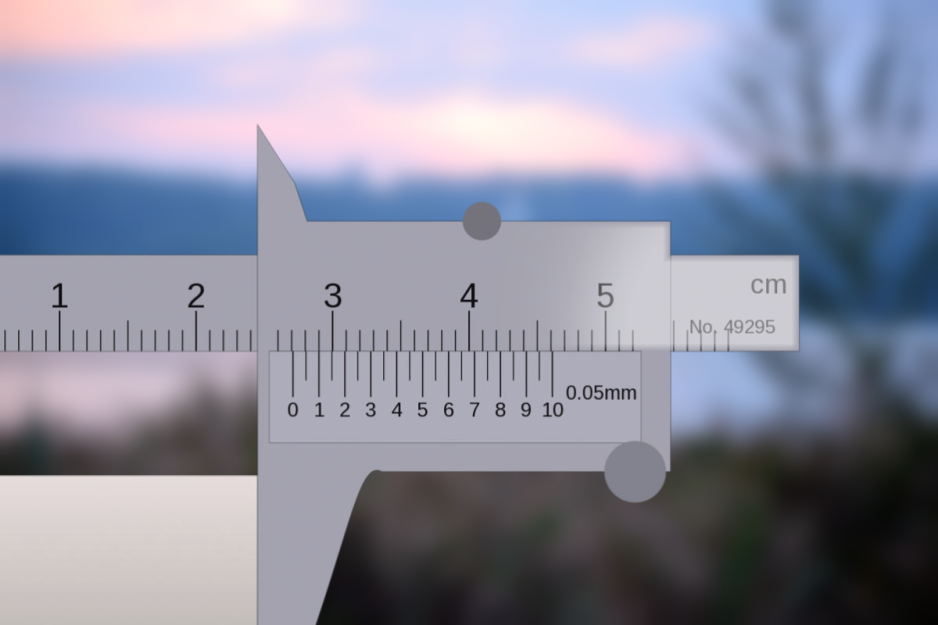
mm 27.1
